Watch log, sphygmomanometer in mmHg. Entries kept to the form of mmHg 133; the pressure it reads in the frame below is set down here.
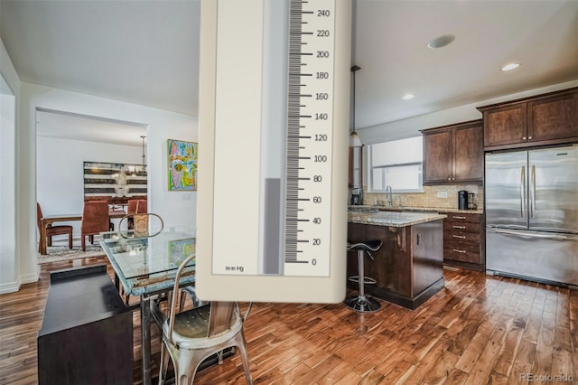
mmHg 80
